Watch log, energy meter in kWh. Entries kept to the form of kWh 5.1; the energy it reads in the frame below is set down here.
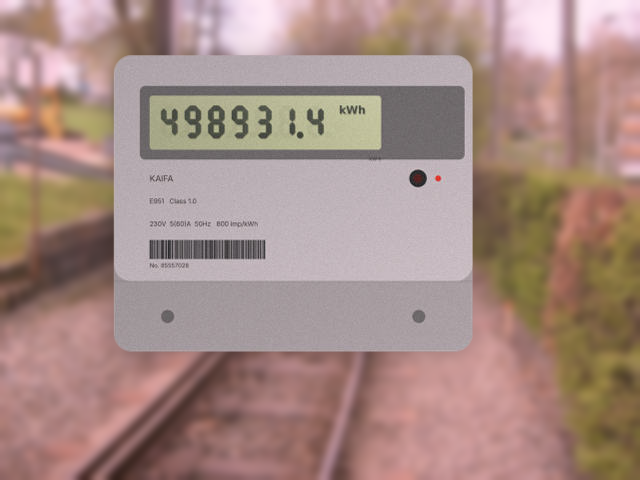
kWh 498931.4
